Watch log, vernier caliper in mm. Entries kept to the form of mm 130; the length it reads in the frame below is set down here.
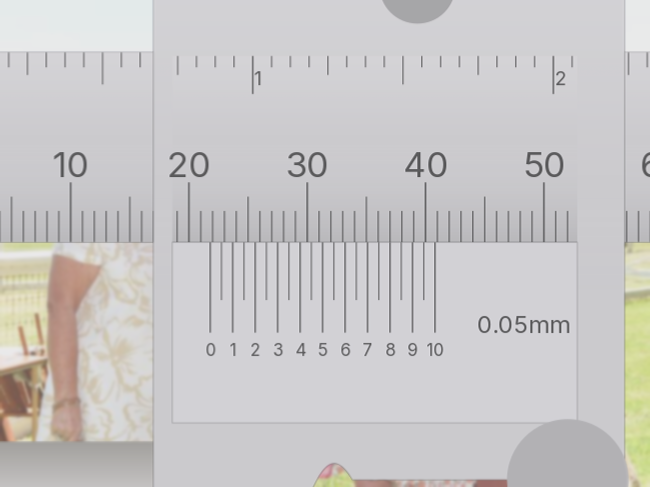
mm 21.8
